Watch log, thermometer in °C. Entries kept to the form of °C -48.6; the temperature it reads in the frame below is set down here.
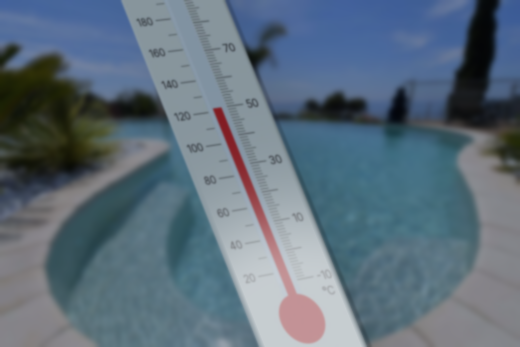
°C 50
